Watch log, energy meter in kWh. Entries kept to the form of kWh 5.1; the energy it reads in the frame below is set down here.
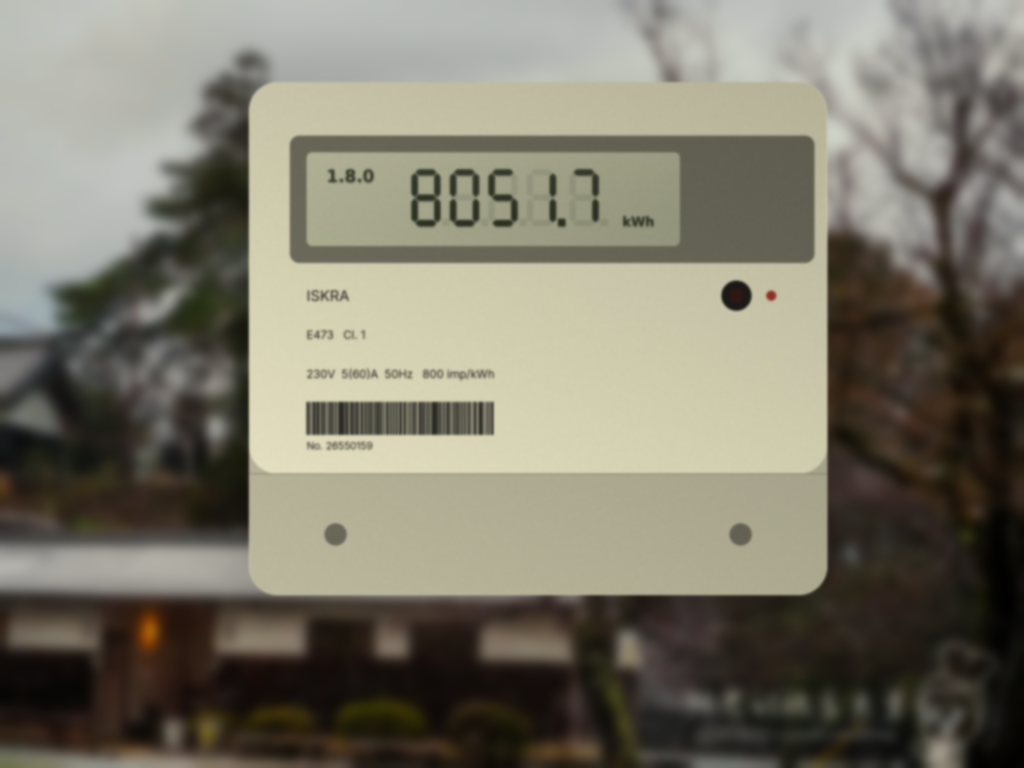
kWh 8051.7
